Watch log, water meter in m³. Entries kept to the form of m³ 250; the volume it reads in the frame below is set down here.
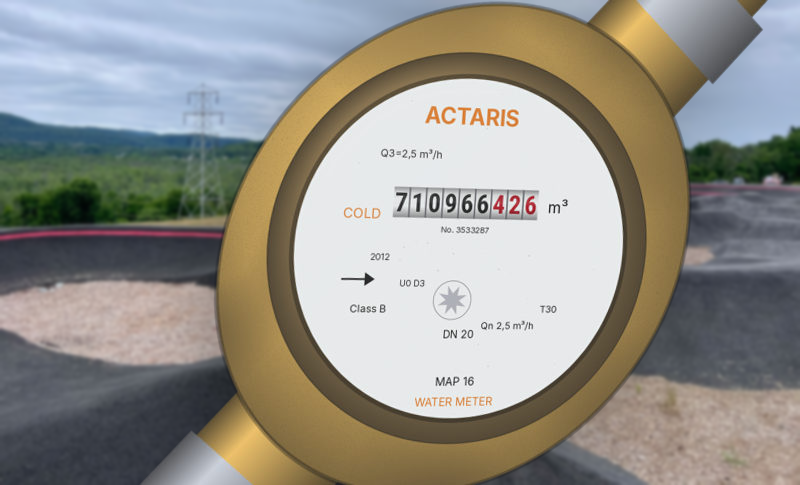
m³ 710966.426
